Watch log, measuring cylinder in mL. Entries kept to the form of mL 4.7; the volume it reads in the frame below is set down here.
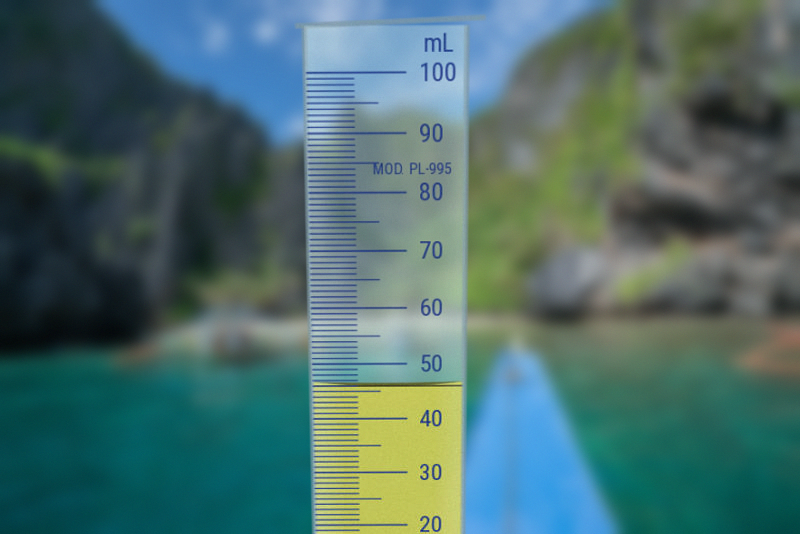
mL 46
